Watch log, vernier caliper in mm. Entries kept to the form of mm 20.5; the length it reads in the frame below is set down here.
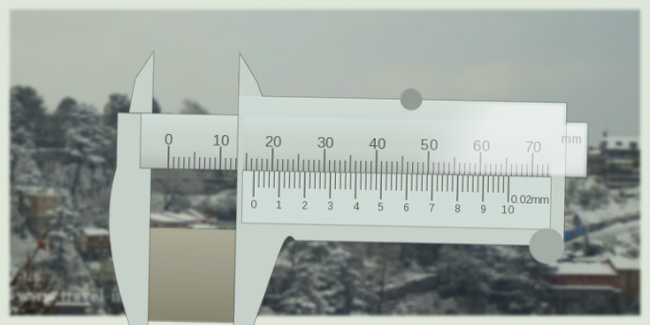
mm 16.5
